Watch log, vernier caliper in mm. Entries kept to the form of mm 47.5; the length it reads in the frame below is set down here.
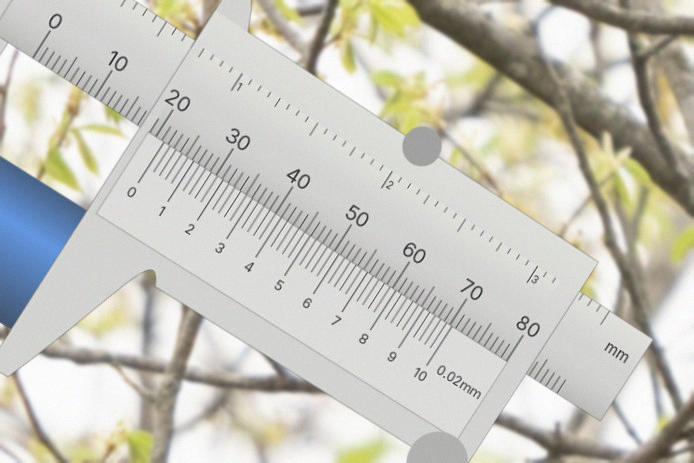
mm 21.4
